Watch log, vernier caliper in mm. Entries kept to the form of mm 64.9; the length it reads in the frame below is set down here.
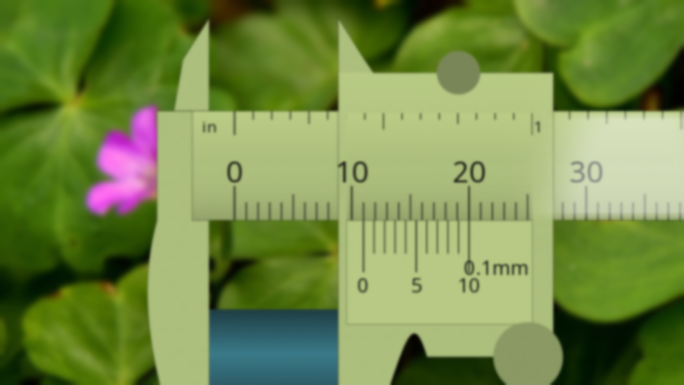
mm 11.0
